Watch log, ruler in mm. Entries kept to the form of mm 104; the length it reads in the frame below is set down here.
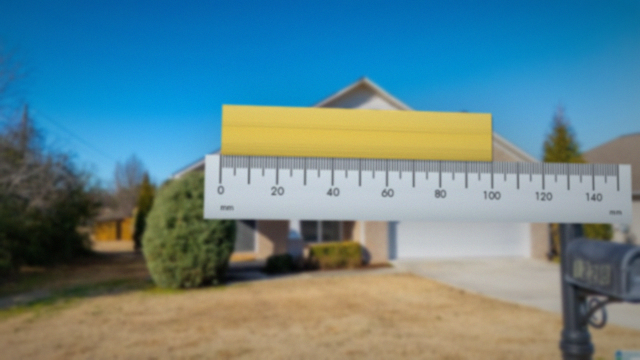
mm 100
